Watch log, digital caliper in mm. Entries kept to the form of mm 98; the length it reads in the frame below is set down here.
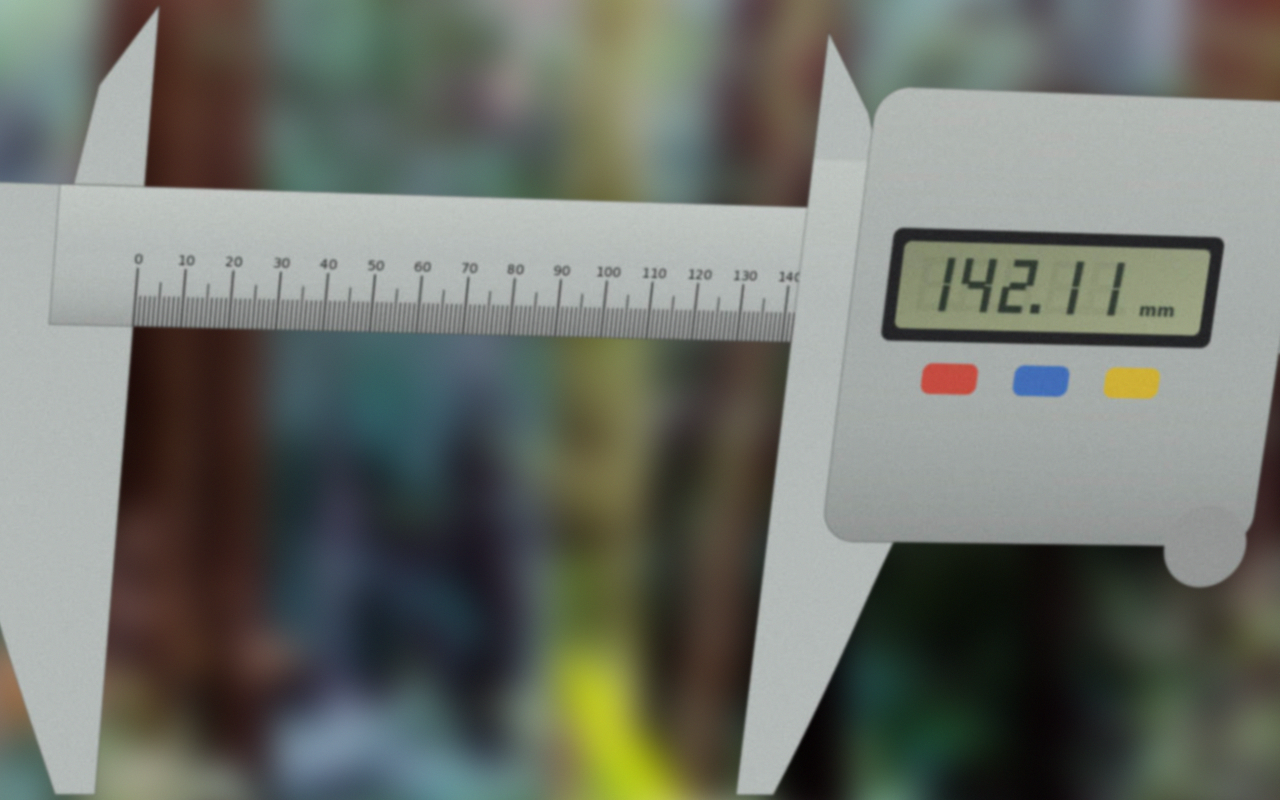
mm 142.11
